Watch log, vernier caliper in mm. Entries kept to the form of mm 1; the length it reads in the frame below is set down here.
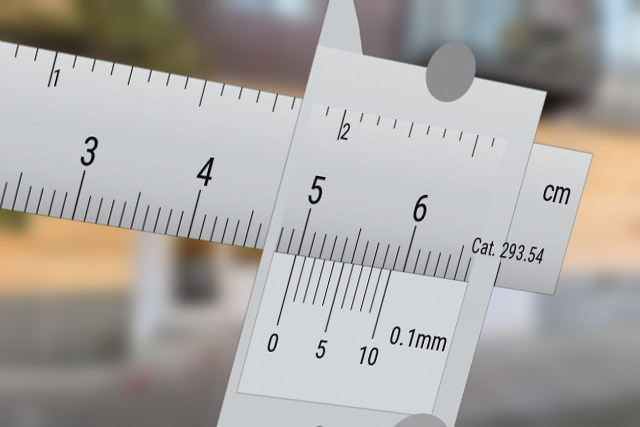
mm 49.8
